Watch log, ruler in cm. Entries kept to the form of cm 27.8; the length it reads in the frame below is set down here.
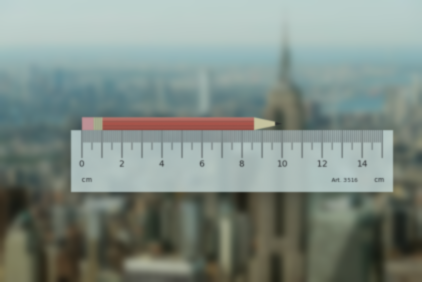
cm 10
